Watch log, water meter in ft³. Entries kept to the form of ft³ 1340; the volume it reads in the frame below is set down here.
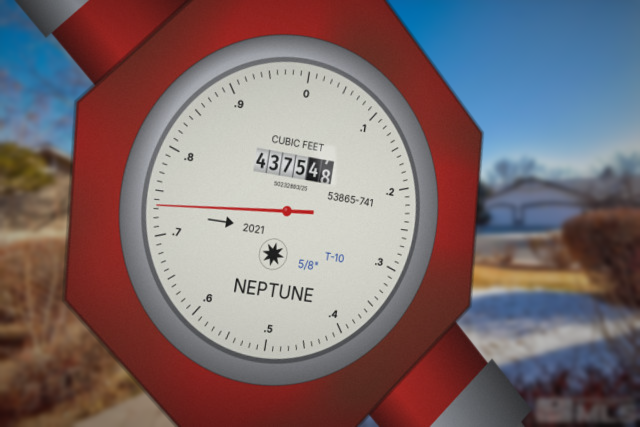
ft³ 437547.73
